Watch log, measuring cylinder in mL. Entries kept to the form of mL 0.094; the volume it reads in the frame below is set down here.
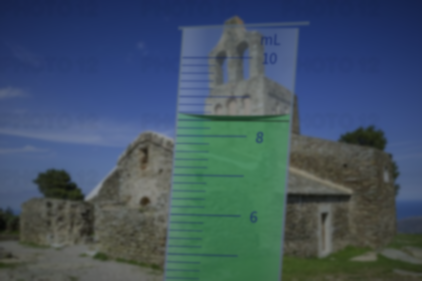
mL 8.4
